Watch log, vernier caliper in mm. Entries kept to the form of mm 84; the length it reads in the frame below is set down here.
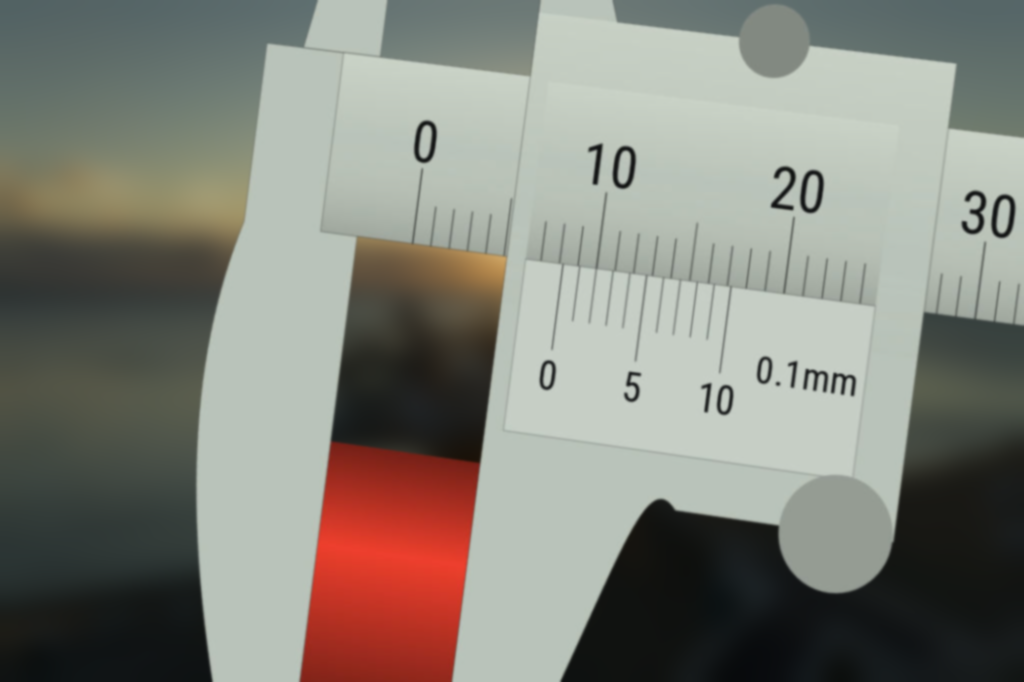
mm 8.2
